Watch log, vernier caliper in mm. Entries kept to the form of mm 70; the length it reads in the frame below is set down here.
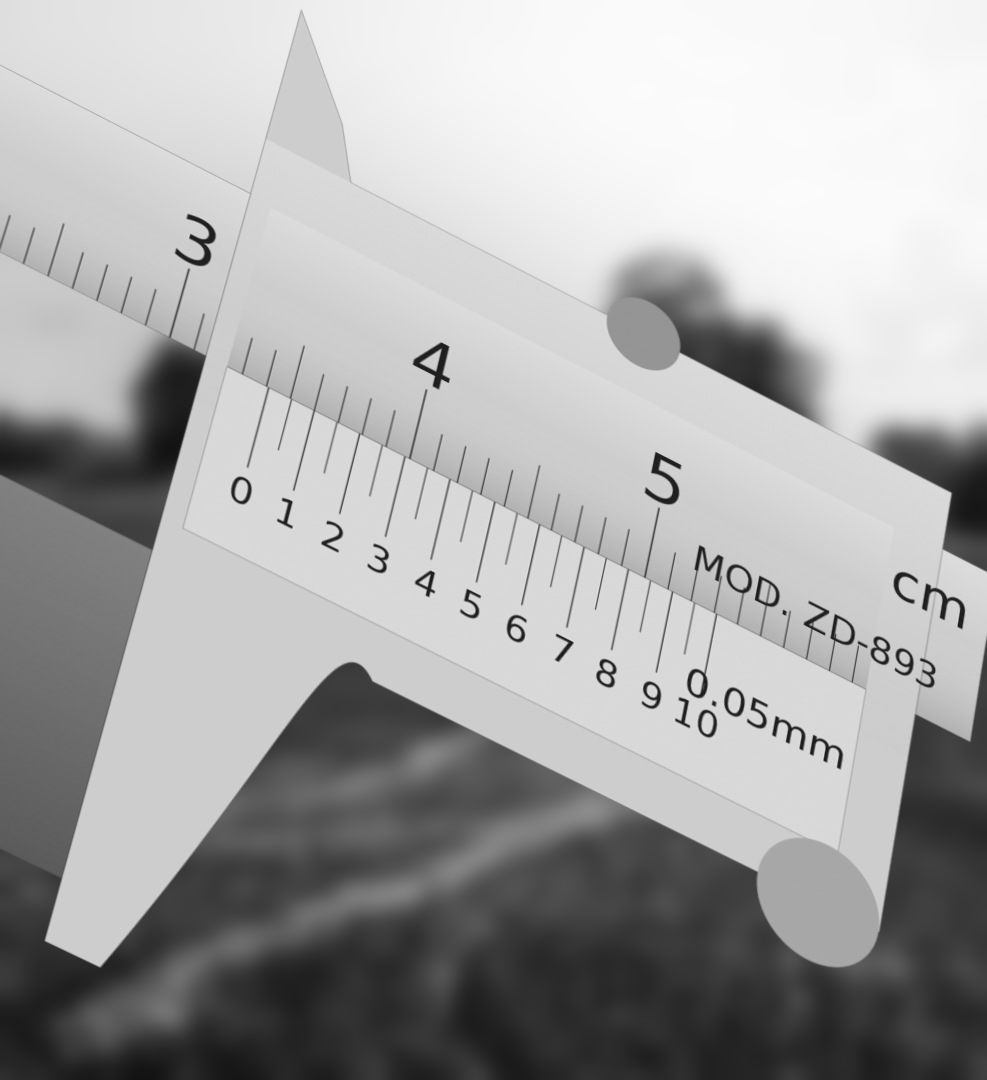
mm 34.10
